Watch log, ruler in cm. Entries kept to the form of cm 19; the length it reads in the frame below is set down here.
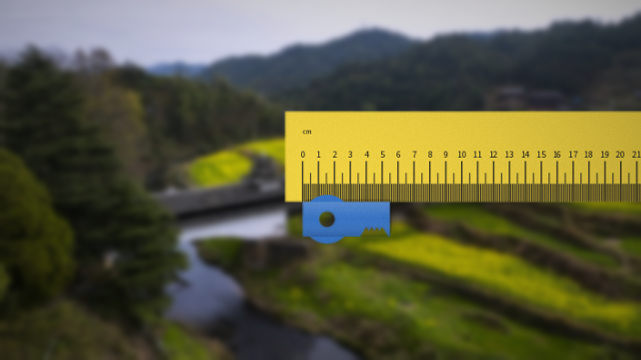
cm 5.5
